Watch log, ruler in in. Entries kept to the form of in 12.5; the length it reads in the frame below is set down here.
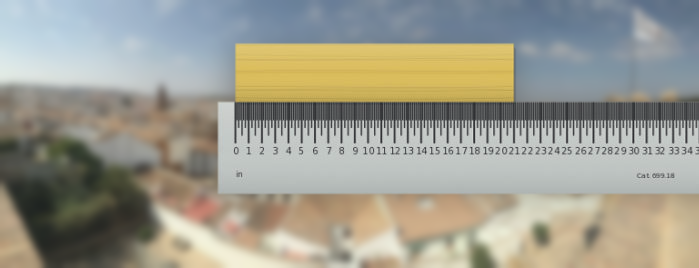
in 21
